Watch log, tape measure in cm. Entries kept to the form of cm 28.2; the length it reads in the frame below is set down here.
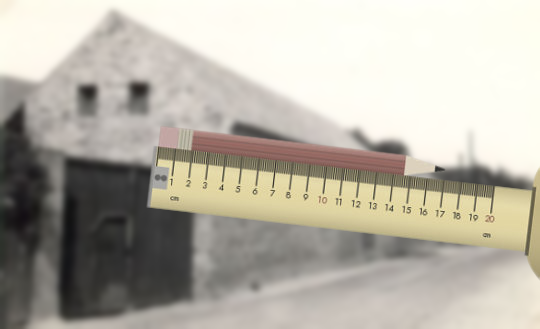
cm 17
